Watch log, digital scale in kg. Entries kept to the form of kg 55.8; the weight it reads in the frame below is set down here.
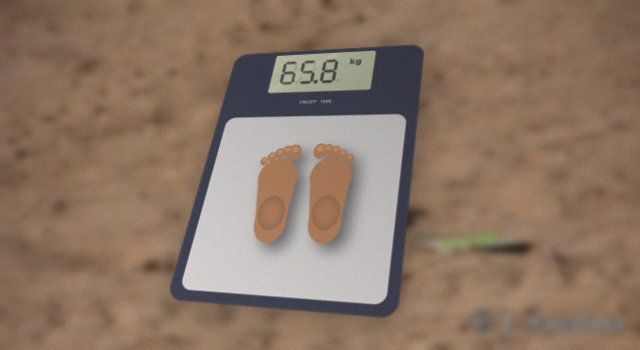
kg 65.8
